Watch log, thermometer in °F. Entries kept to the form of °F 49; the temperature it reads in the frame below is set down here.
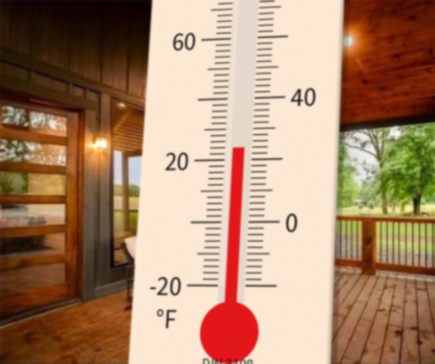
°F 24
